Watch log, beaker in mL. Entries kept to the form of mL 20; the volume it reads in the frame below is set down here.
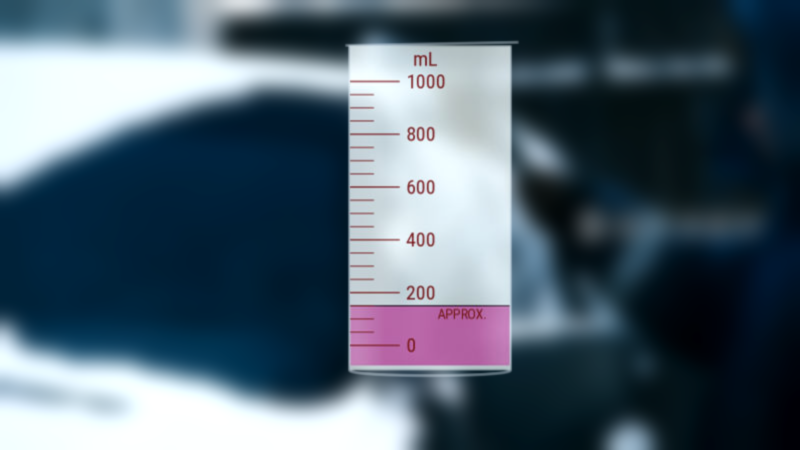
mL 150
